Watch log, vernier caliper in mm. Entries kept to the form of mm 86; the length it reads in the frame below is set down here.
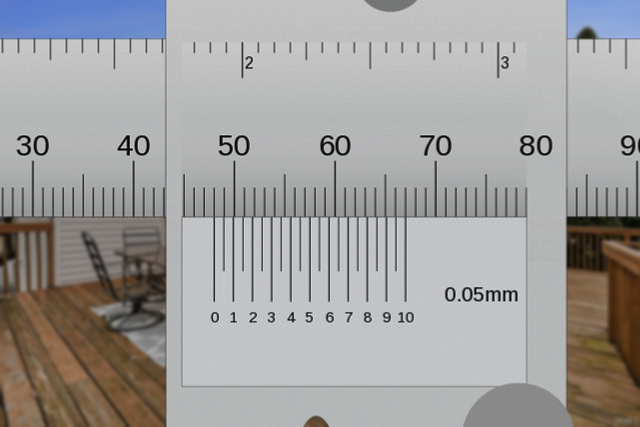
mm 48.0
